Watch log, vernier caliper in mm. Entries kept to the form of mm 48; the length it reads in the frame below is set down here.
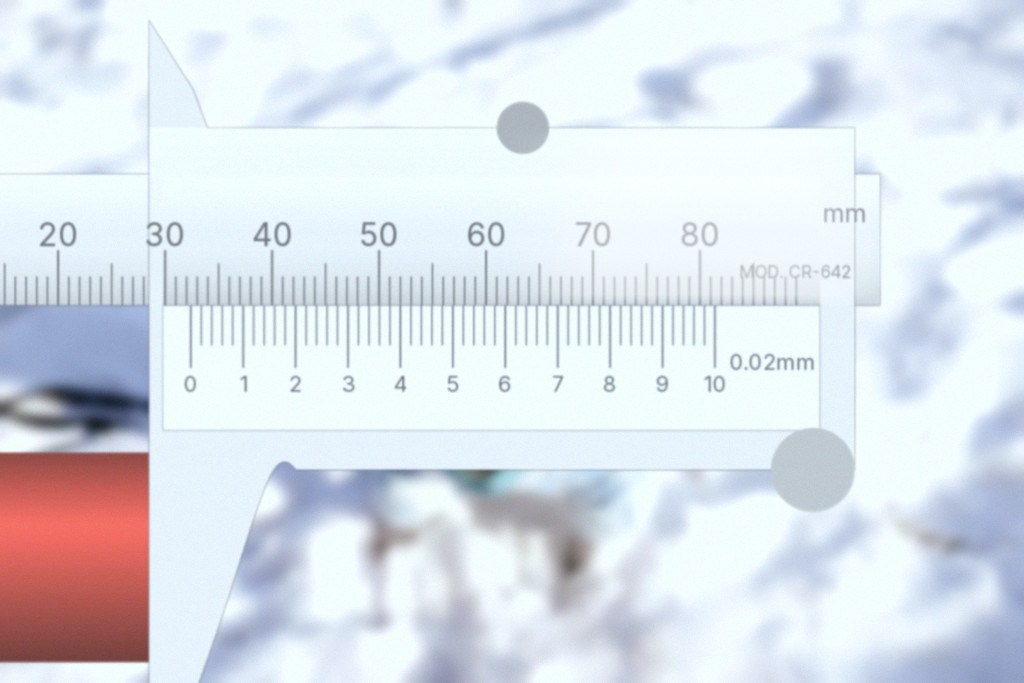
mm 32.4
